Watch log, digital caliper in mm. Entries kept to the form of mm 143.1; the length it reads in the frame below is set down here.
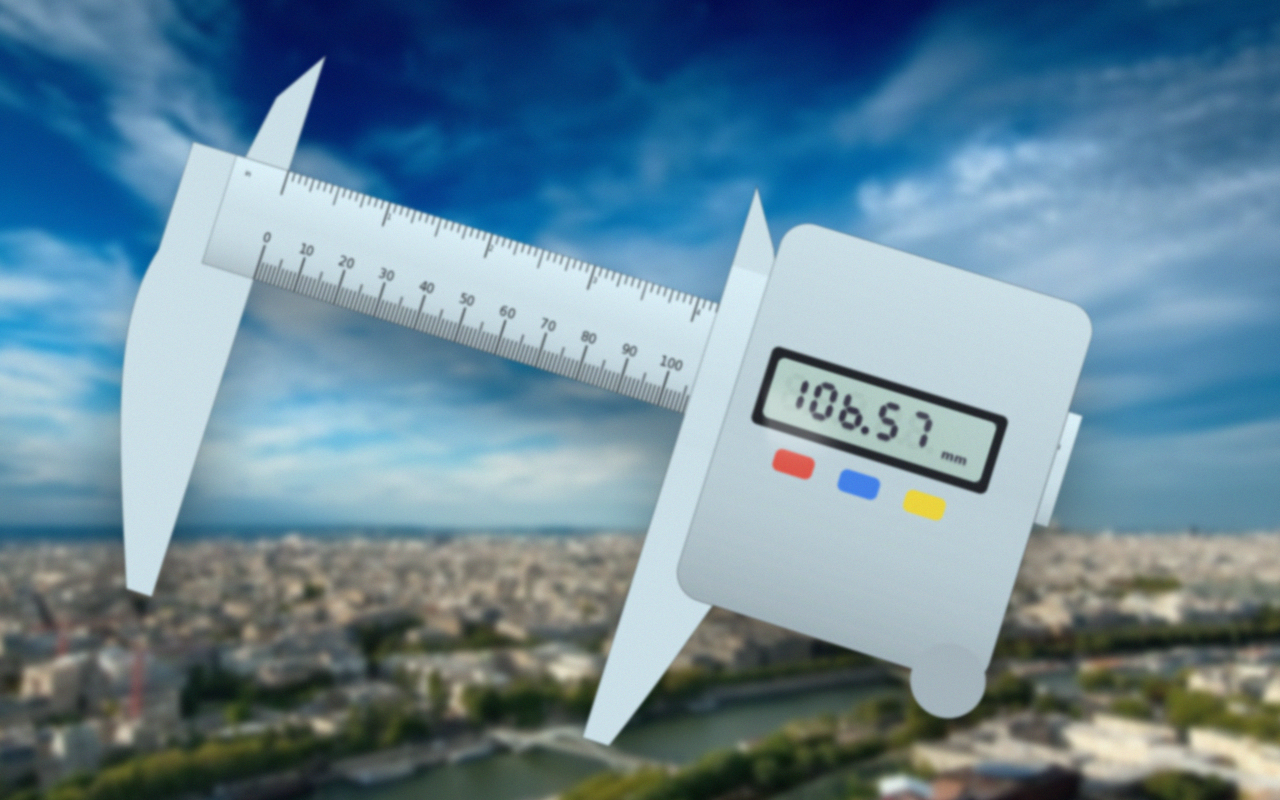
mm 106.57
